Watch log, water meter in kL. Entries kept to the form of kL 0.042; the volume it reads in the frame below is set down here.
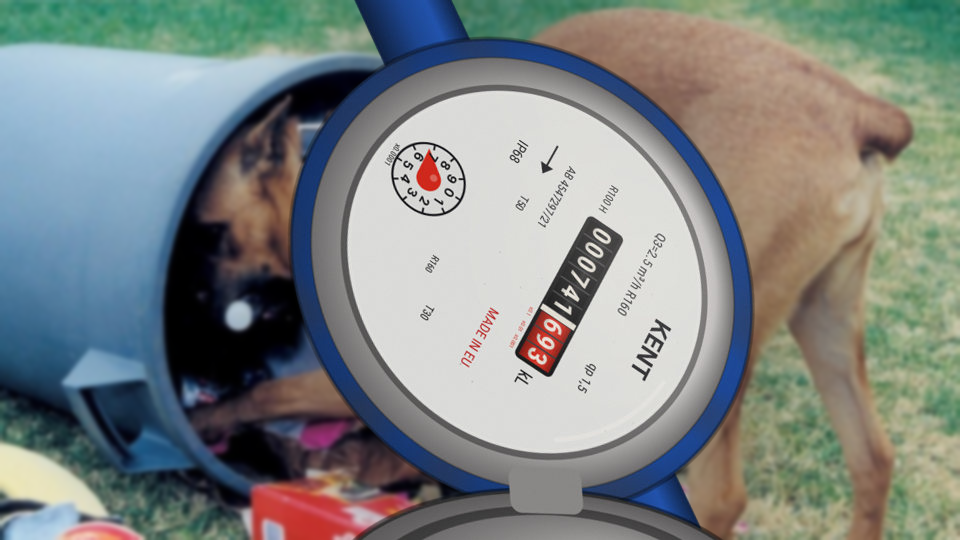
kL 741.6936
